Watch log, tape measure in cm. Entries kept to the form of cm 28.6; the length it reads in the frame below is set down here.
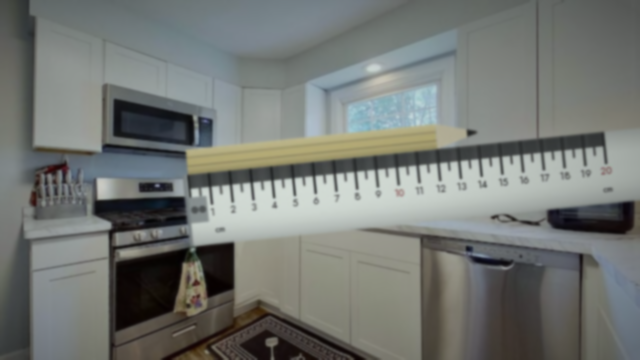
cm 14
